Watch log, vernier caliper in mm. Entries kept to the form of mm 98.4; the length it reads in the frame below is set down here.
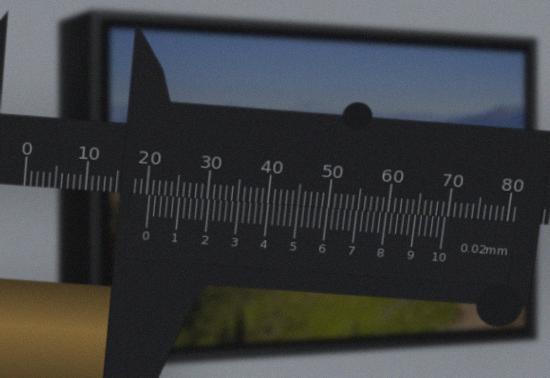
mm 20.5
